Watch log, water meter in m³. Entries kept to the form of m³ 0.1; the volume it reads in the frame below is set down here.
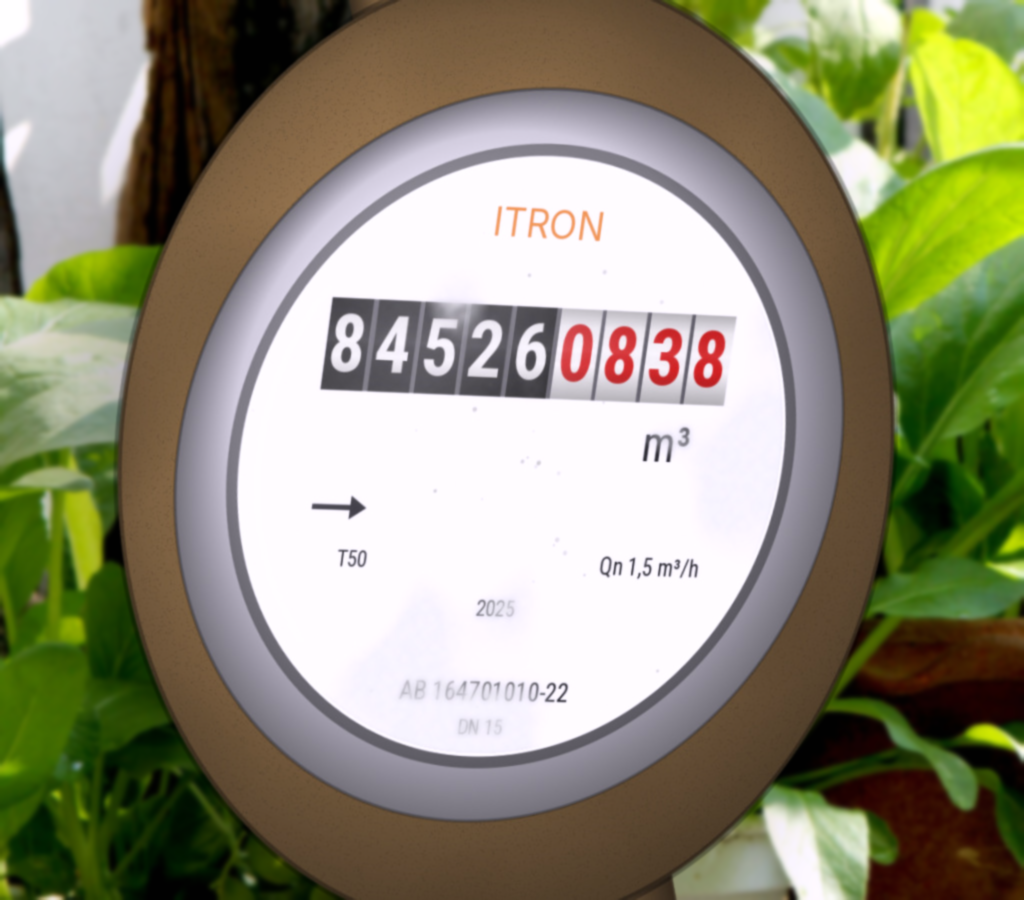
m³ 84526.0838
